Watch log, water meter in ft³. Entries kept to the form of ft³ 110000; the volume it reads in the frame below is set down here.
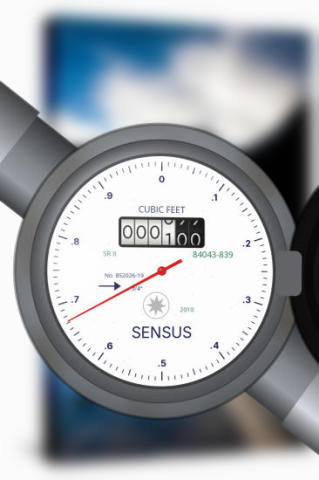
ft³ 99.67
